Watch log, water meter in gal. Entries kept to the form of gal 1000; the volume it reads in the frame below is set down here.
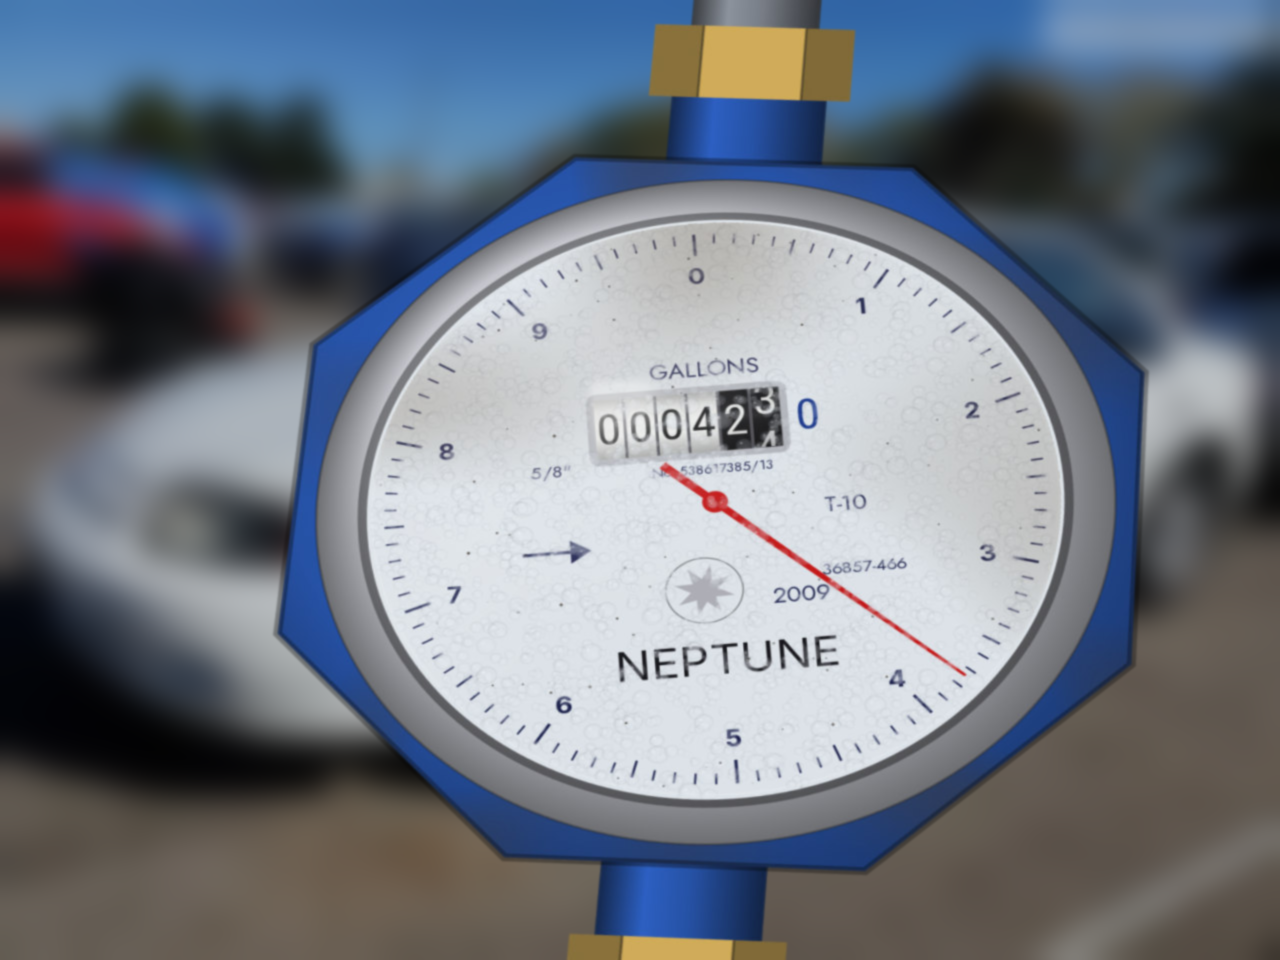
gal 4233.7
